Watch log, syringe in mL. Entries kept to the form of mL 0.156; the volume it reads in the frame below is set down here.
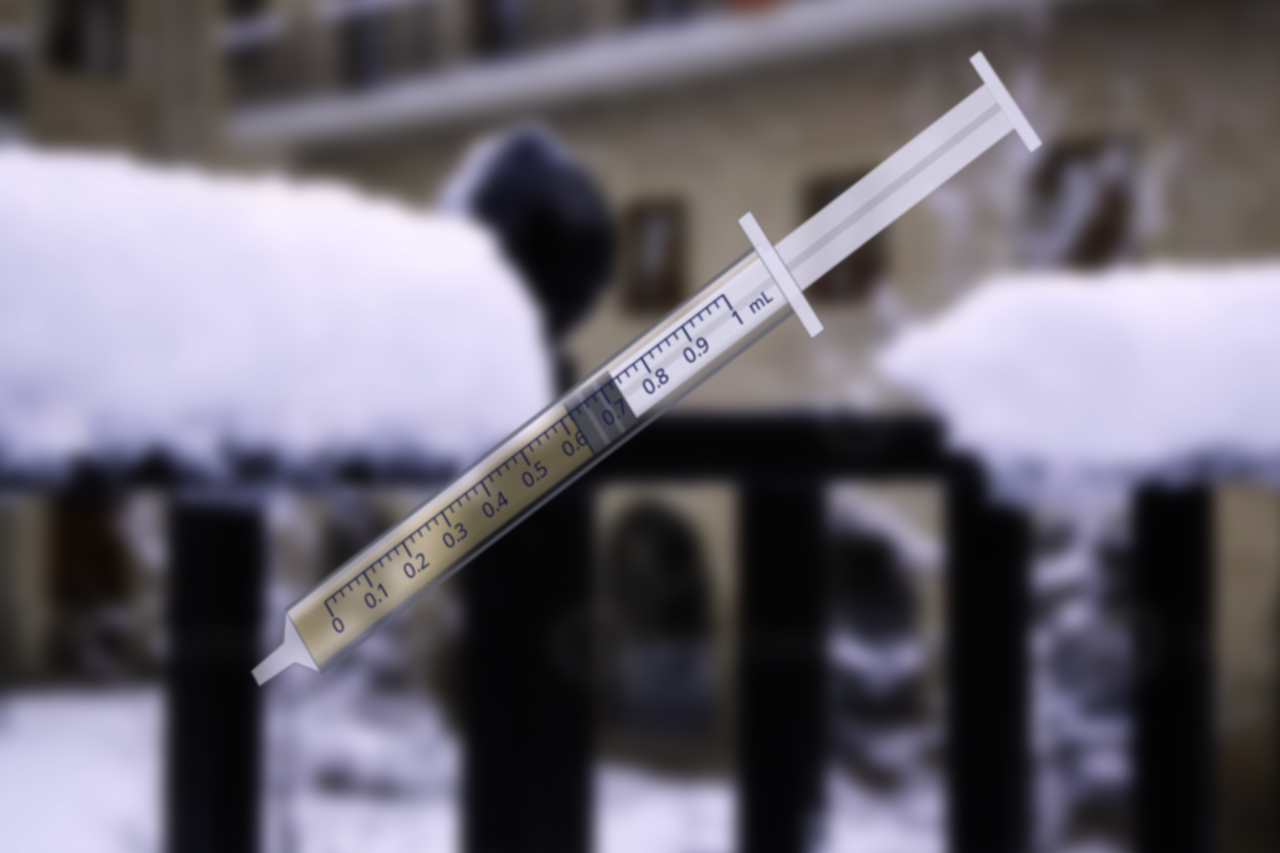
mL 0.62
